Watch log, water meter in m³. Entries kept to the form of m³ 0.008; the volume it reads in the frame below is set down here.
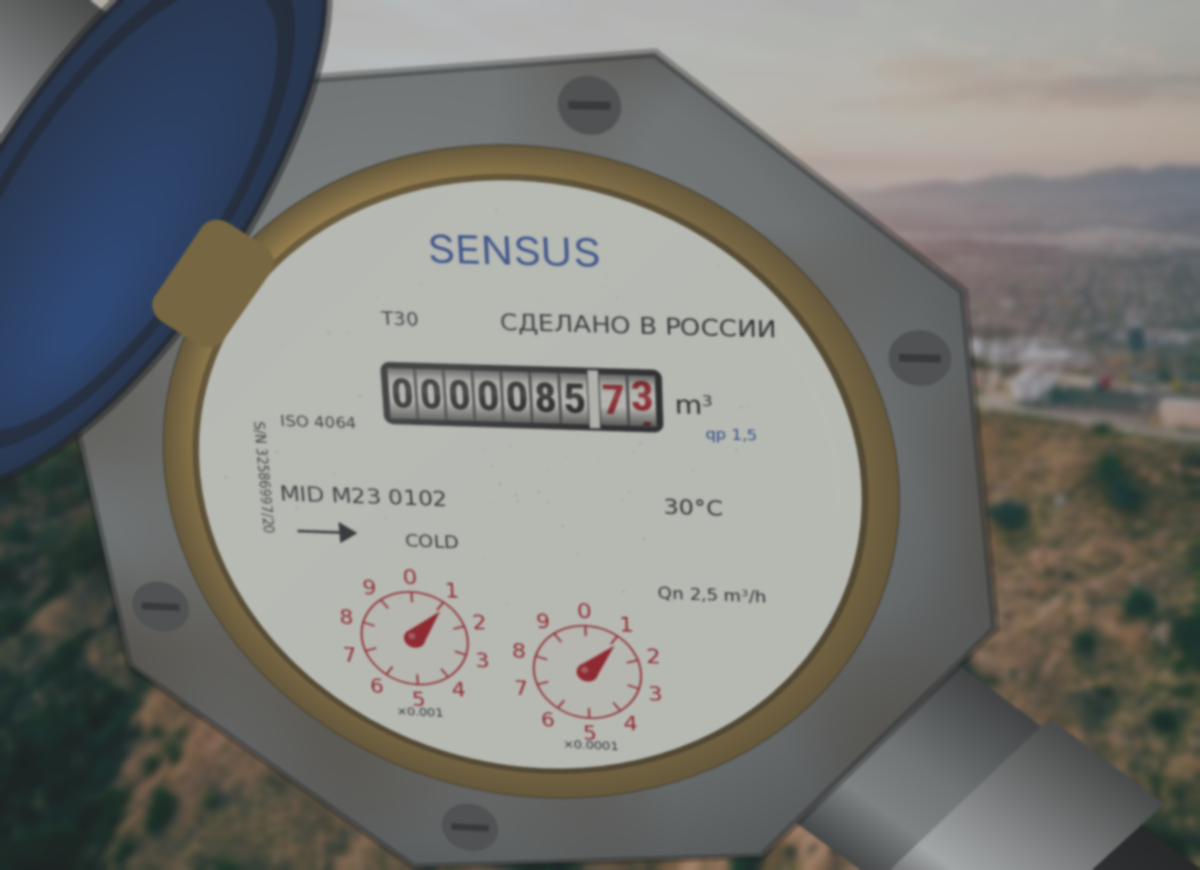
m³ 85.7311
